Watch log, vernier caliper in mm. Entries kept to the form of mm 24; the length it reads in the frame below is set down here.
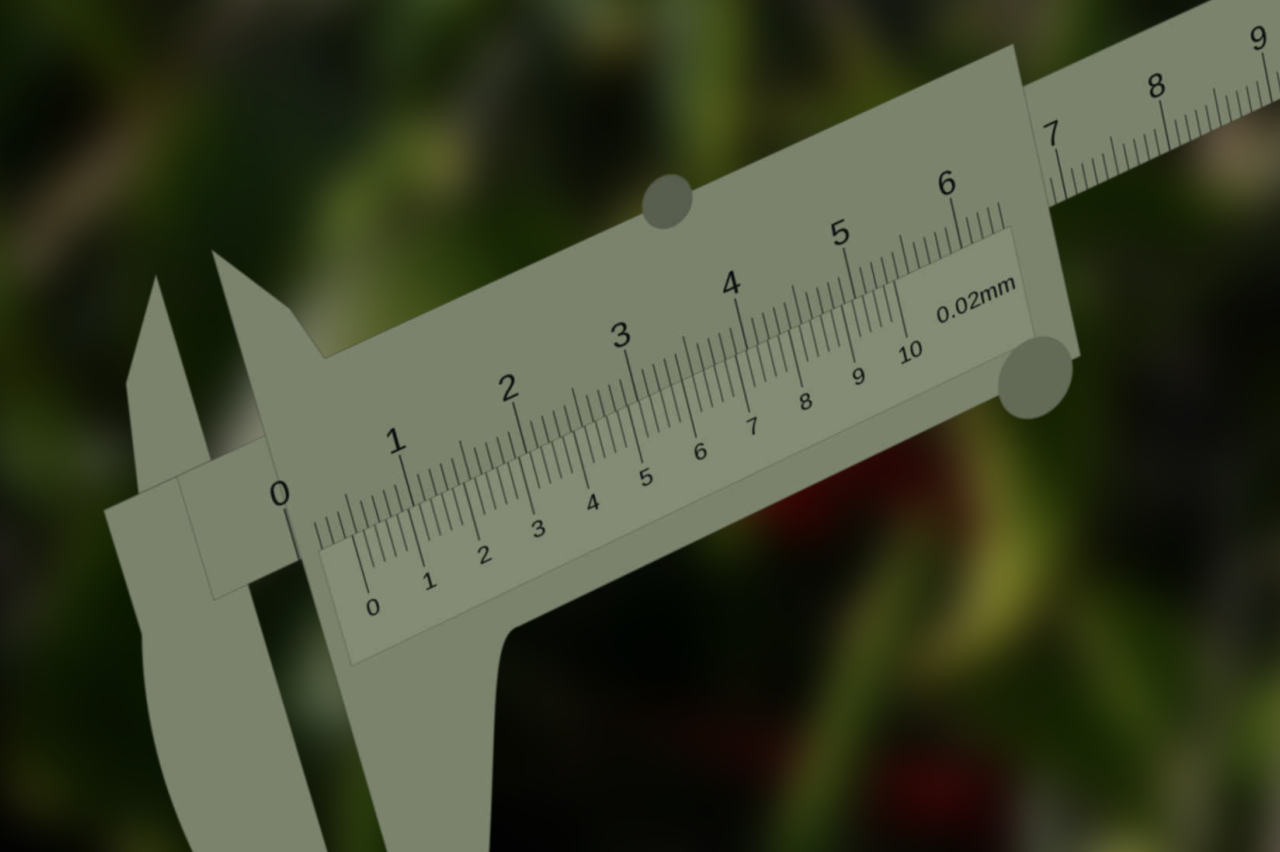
mm 4.6
